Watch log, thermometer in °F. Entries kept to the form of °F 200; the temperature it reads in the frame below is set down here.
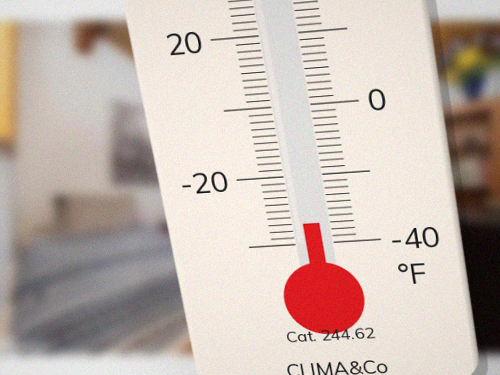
°F -34
